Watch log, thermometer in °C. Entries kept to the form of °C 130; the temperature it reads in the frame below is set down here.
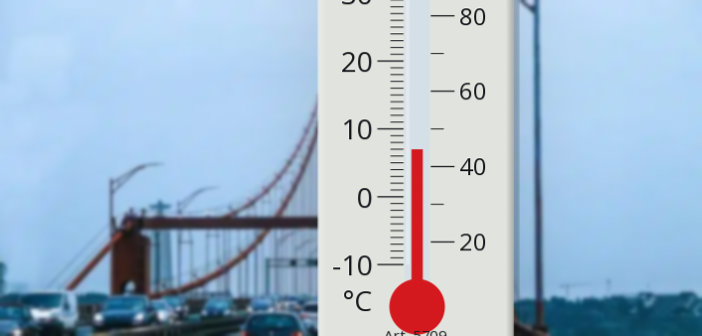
°C 7
